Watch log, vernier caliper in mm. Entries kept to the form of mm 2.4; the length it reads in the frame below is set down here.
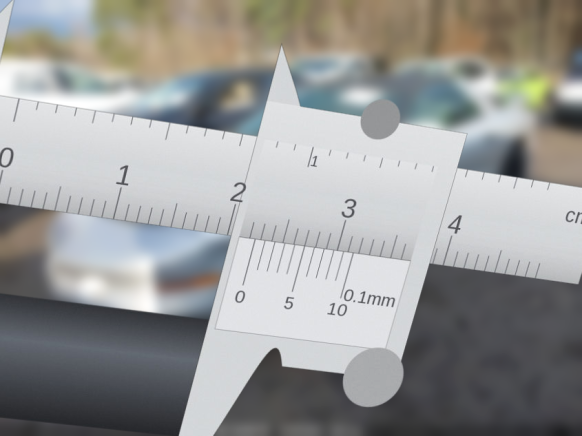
mm 22.5
